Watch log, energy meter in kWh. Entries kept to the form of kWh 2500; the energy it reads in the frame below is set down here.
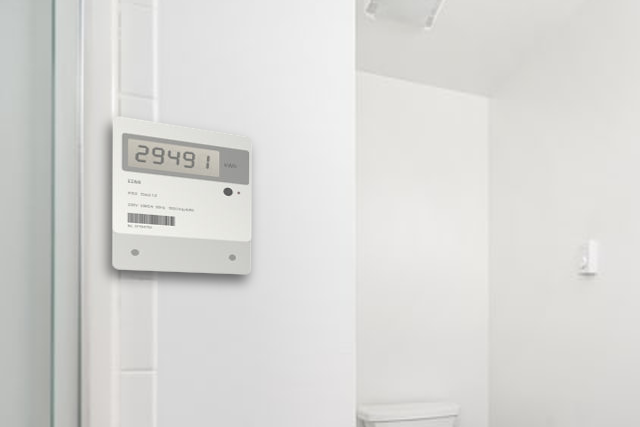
kWh 29491
